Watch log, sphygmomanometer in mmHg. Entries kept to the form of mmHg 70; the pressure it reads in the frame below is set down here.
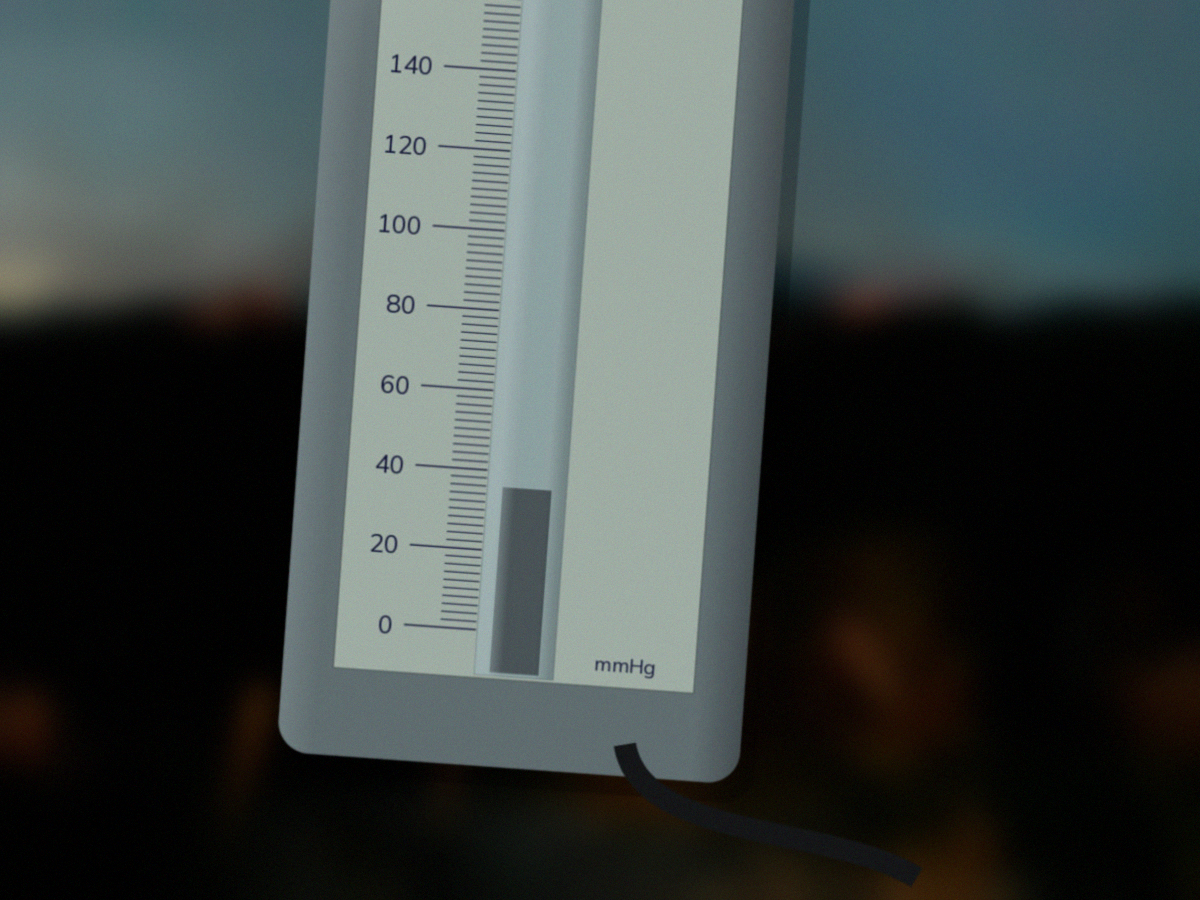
mmHg 36
